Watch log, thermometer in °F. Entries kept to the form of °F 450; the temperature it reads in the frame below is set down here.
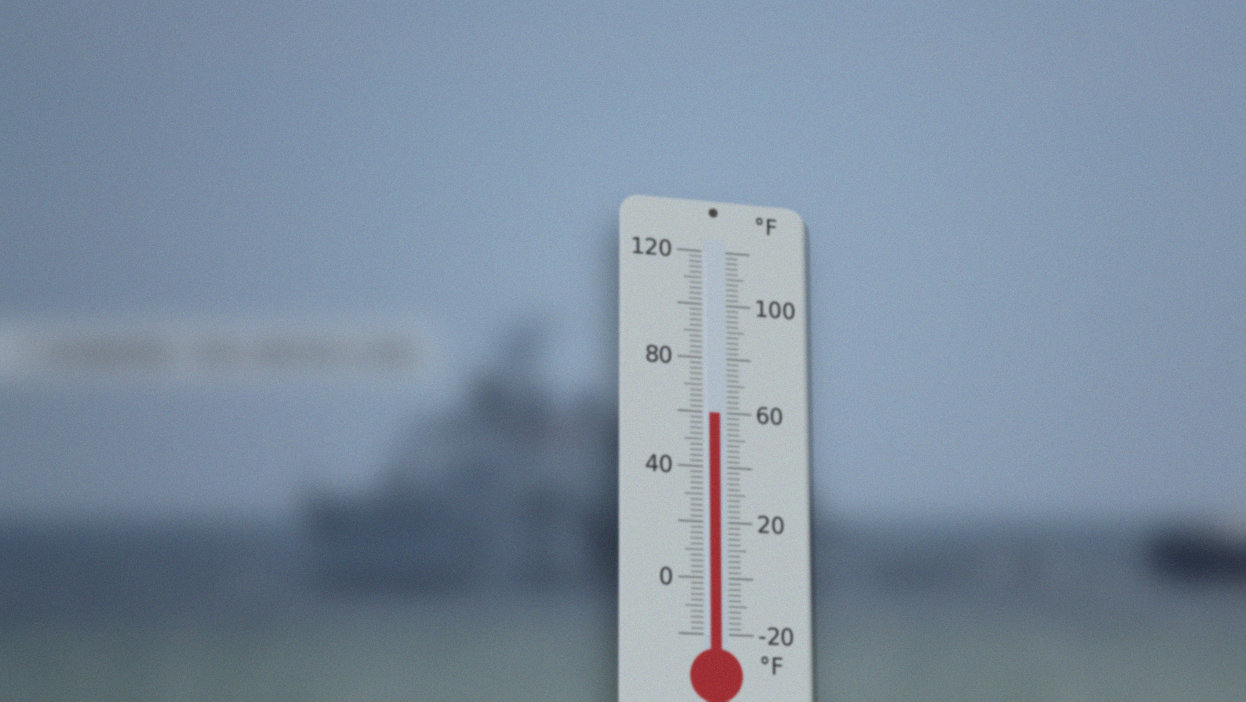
°F 60
